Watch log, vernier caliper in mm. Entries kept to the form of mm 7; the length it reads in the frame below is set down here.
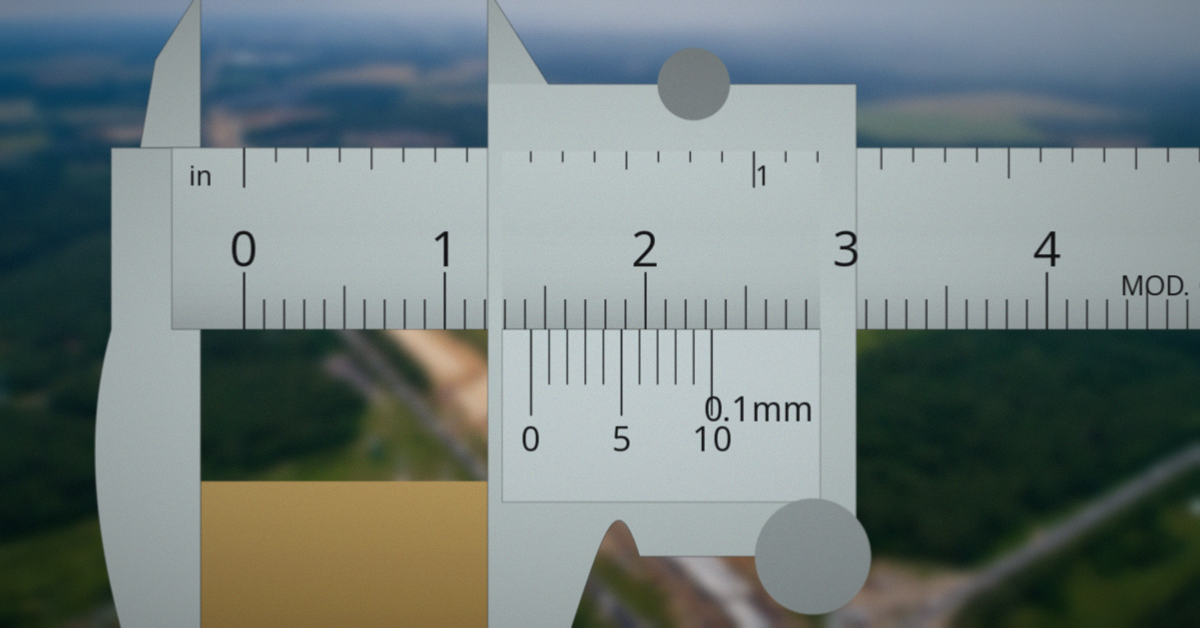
mm 14.3
